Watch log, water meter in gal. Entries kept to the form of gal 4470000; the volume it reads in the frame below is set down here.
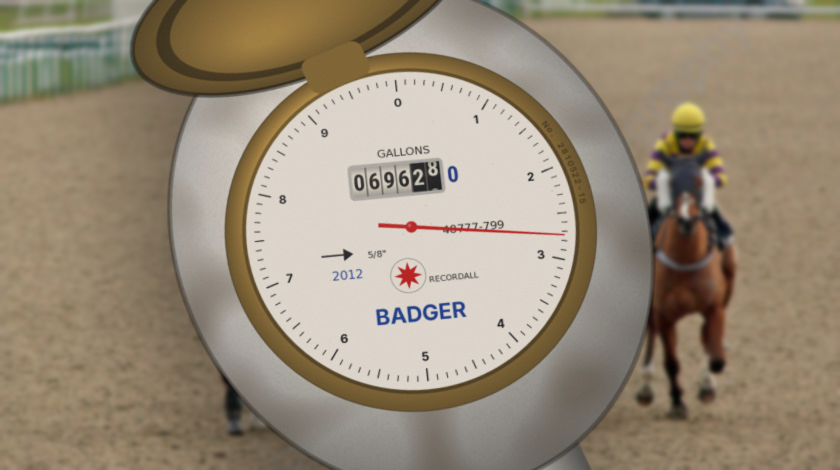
gal 696282.7
